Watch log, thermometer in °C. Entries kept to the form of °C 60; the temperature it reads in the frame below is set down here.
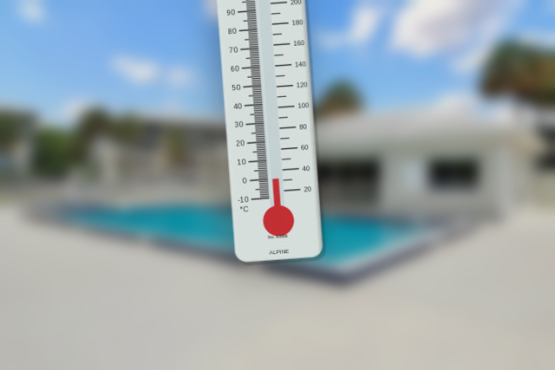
°C 0
